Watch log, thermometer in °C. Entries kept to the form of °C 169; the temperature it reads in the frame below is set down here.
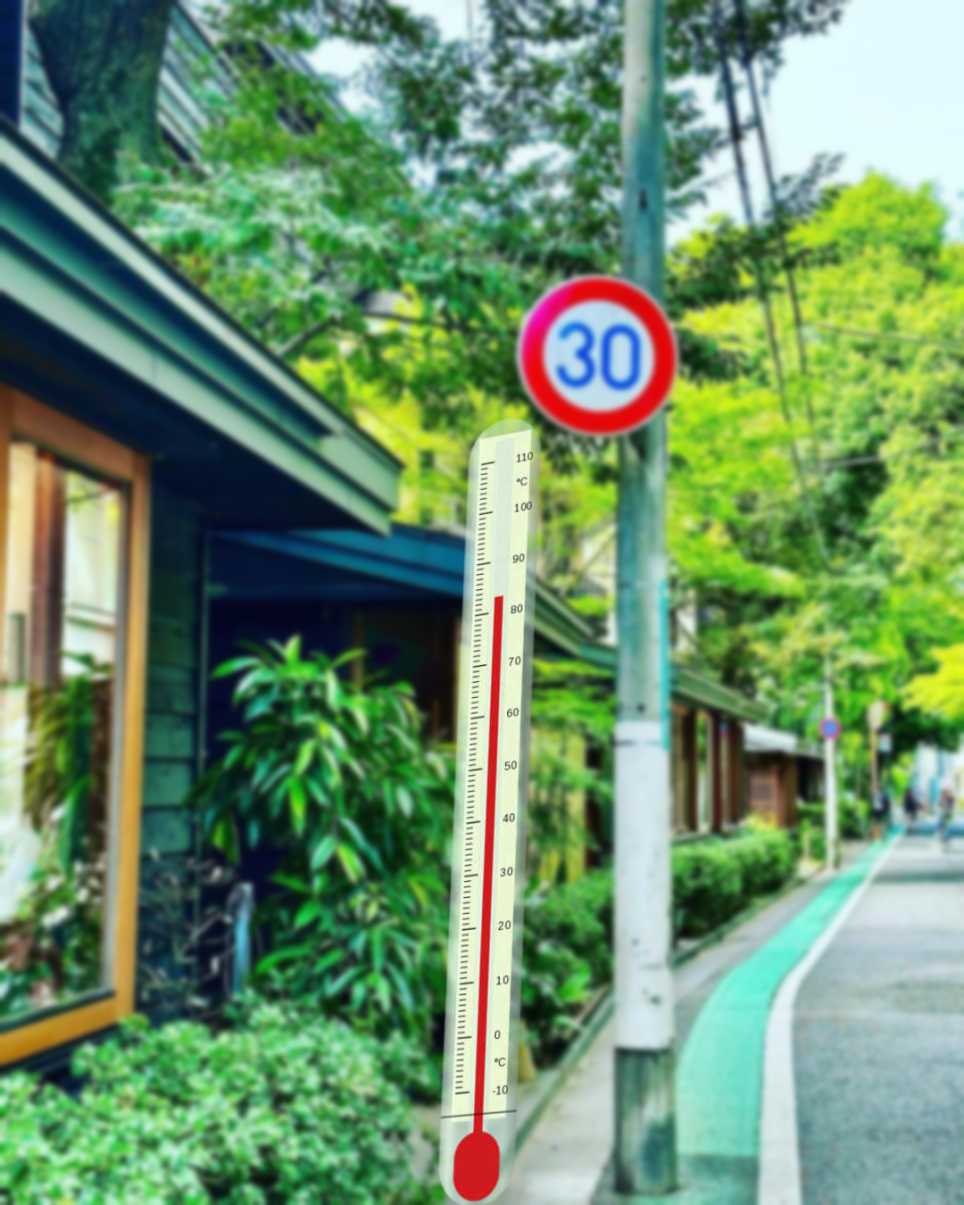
°C 83
